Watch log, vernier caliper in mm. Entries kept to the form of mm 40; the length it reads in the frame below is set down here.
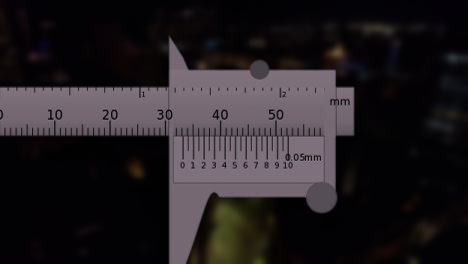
mm 33.2
